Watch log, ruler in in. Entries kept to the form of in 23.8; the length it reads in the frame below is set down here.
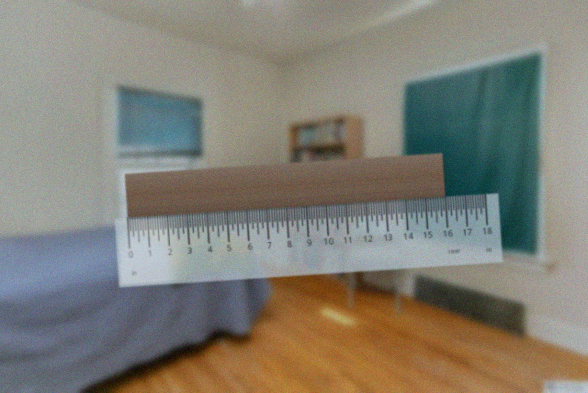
in 16
